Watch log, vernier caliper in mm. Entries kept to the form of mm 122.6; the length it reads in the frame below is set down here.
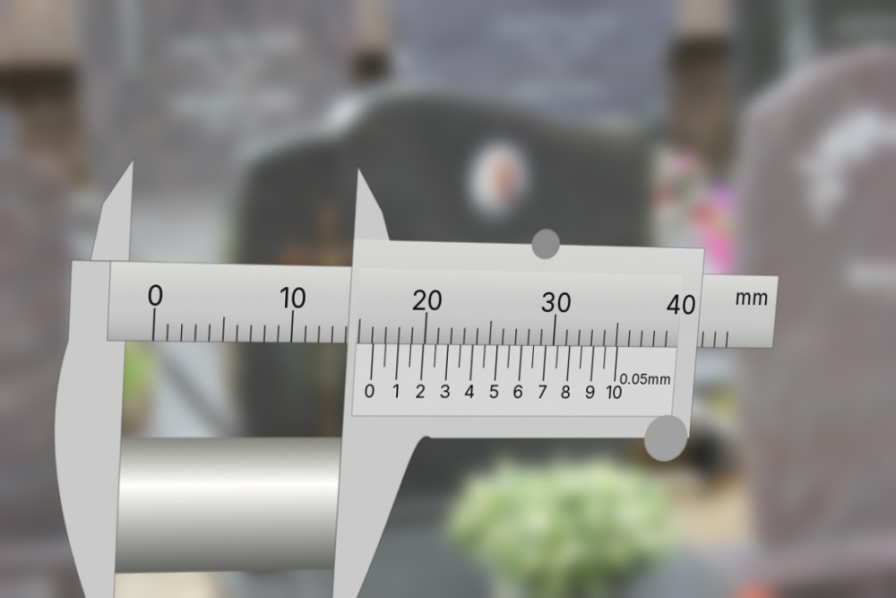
mm 16.1
